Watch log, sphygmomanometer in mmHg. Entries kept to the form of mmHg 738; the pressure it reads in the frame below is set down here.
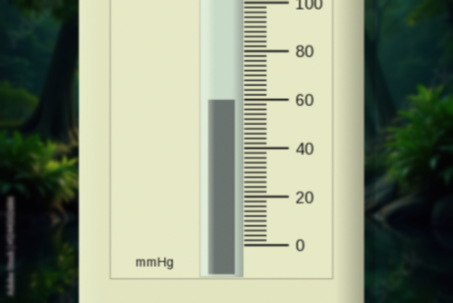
mmHg 60
